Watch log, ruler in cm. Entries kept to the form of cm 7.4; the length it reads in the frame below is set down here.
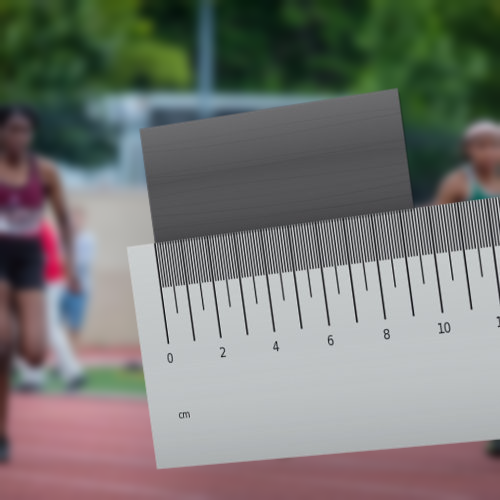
cm 9.5
